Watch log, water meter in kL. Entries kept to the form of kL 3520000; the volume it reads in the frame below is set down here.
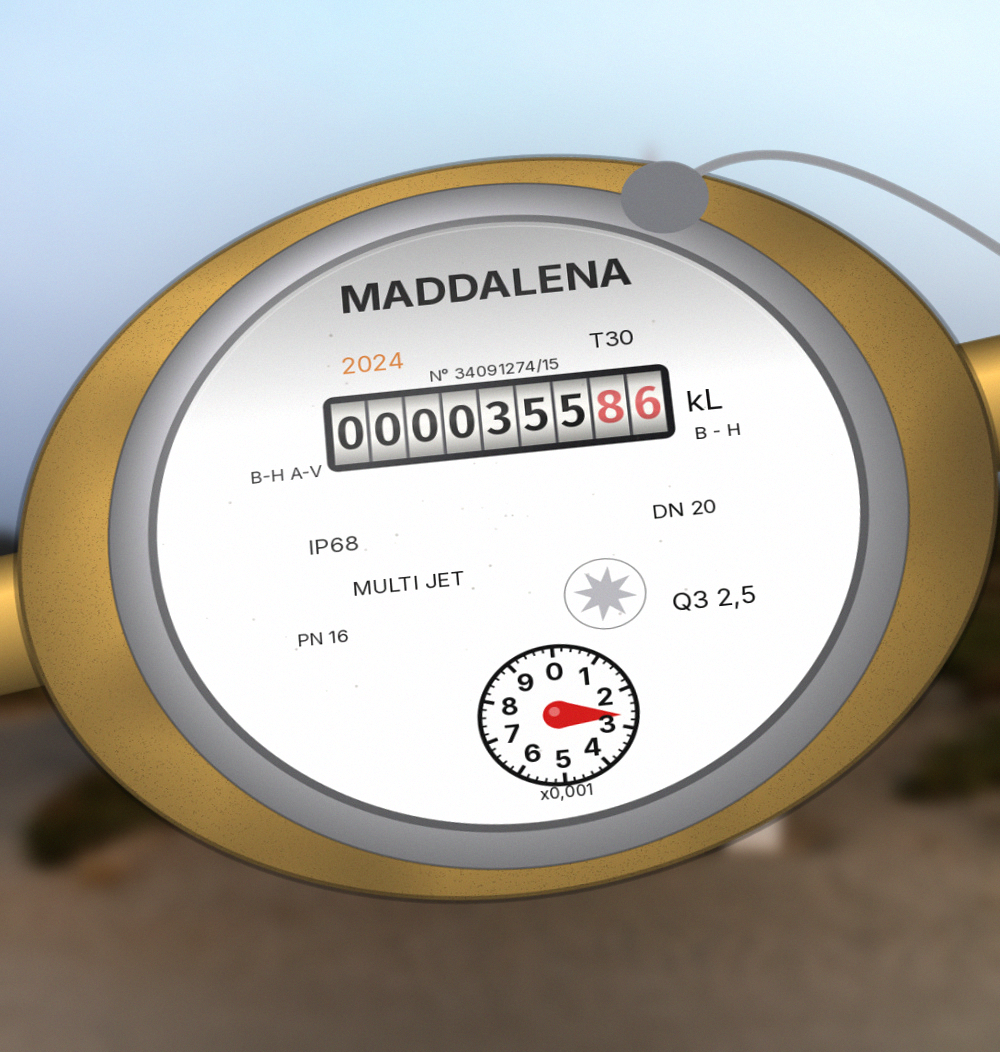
kL 355.862
